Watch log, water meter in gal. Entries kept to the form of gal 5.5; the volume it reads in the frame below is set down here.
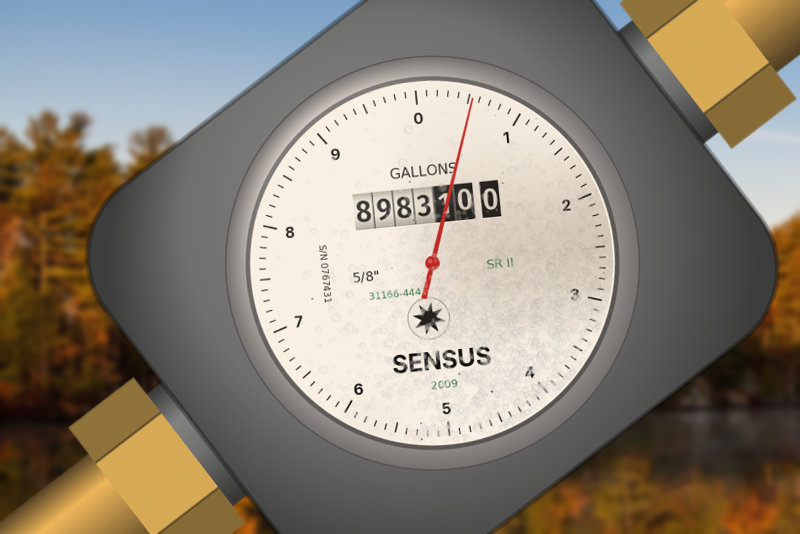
gal 8983100.5
